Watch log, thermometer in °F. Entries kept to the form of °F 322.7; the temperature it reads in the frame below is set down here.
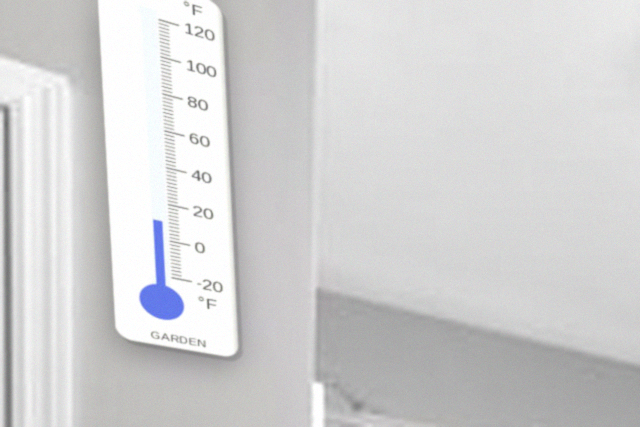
°F 10
